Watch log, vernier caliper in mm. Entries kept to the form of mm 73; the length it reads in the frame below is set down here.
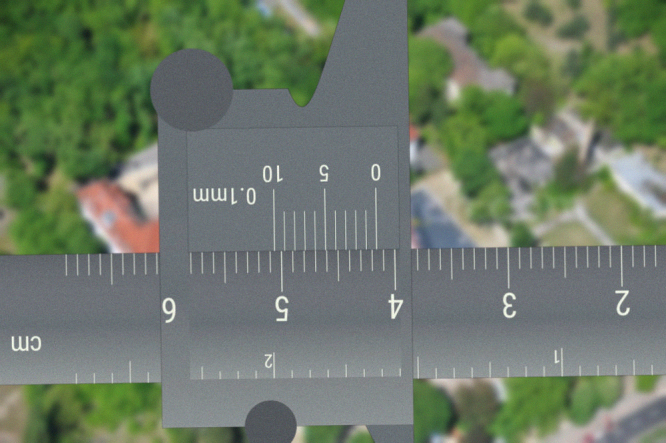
mm 41.6
